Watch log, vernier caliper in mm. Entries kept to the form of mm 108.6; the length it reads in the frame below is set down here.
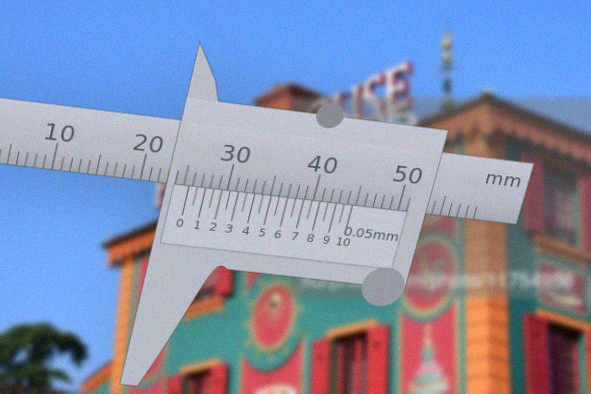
mm 25.6
